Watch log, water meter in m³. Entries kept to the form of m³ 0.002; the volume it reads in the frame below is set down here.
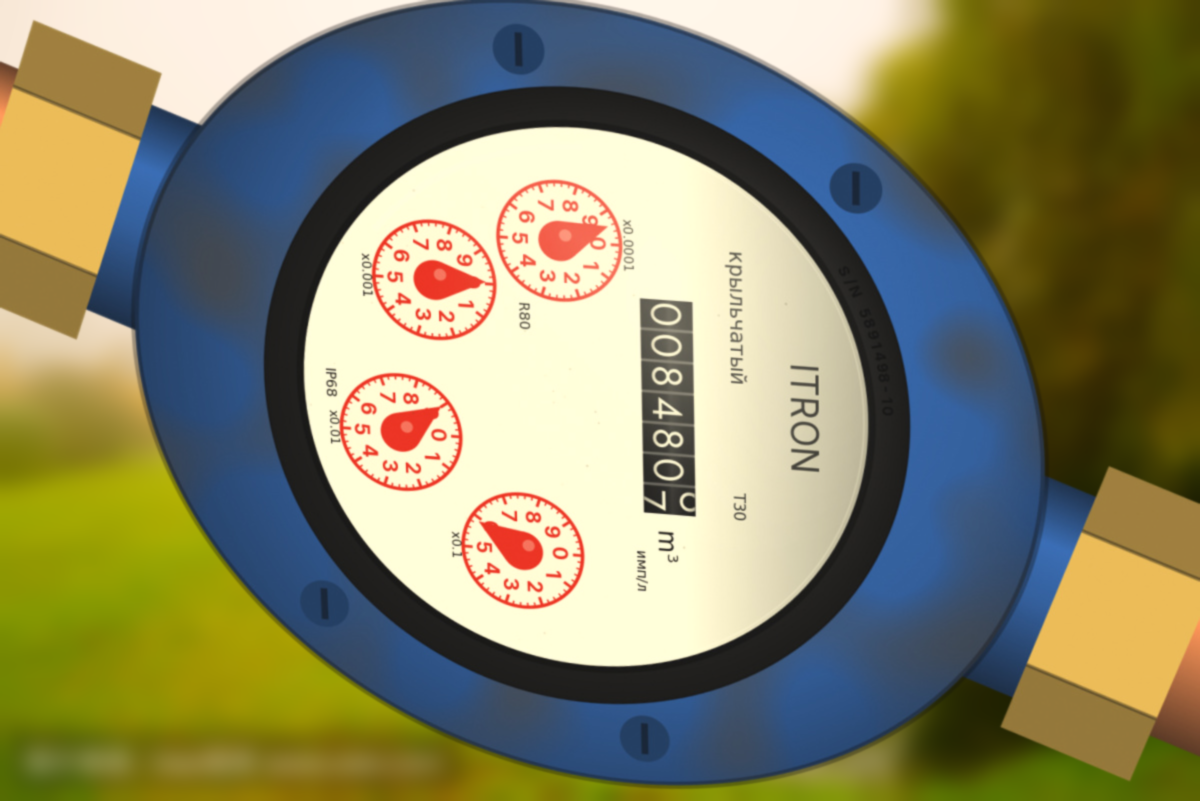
m³ 84806.5899
